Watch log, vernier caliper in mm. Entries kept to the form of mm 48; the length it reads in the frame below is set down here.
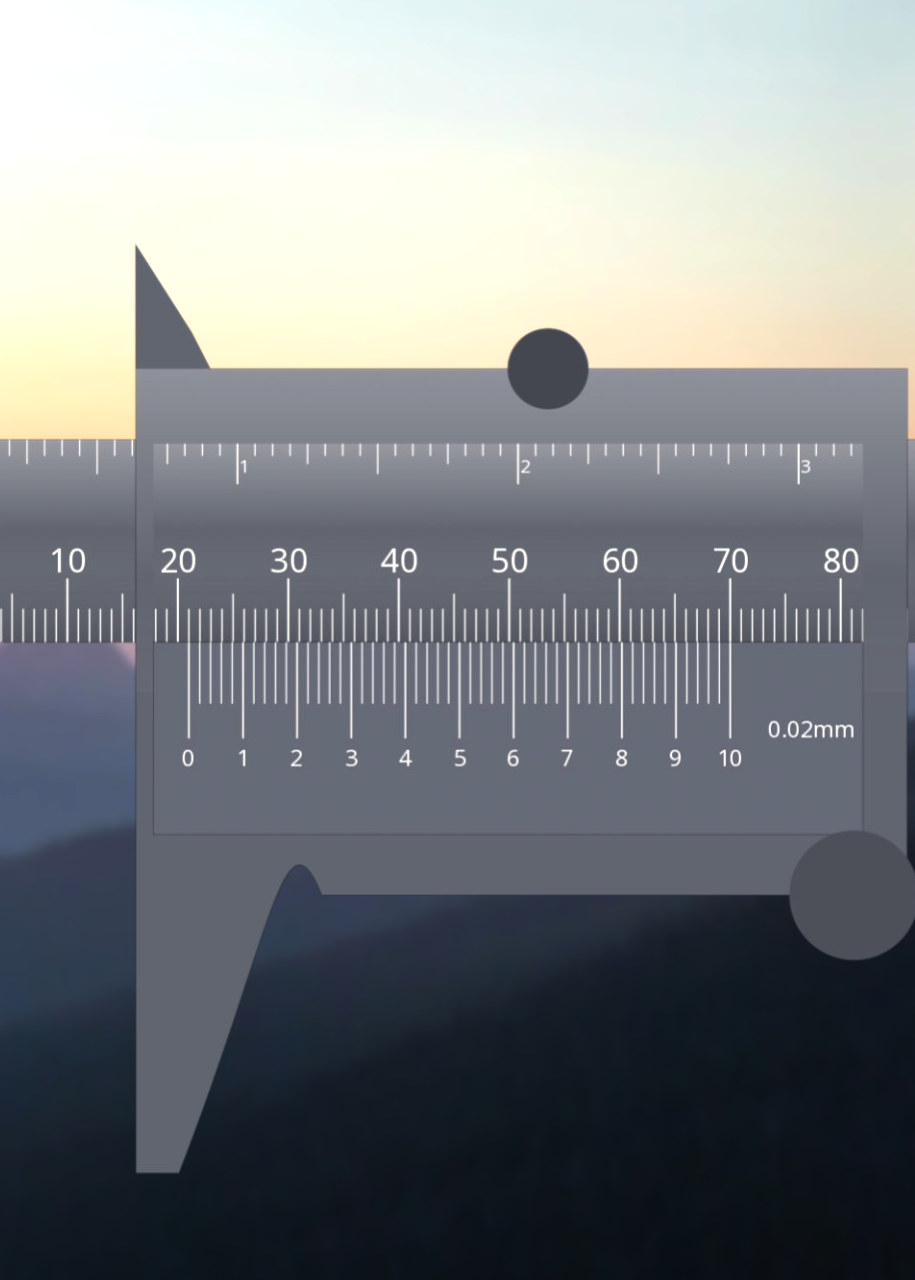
mm 21.0
